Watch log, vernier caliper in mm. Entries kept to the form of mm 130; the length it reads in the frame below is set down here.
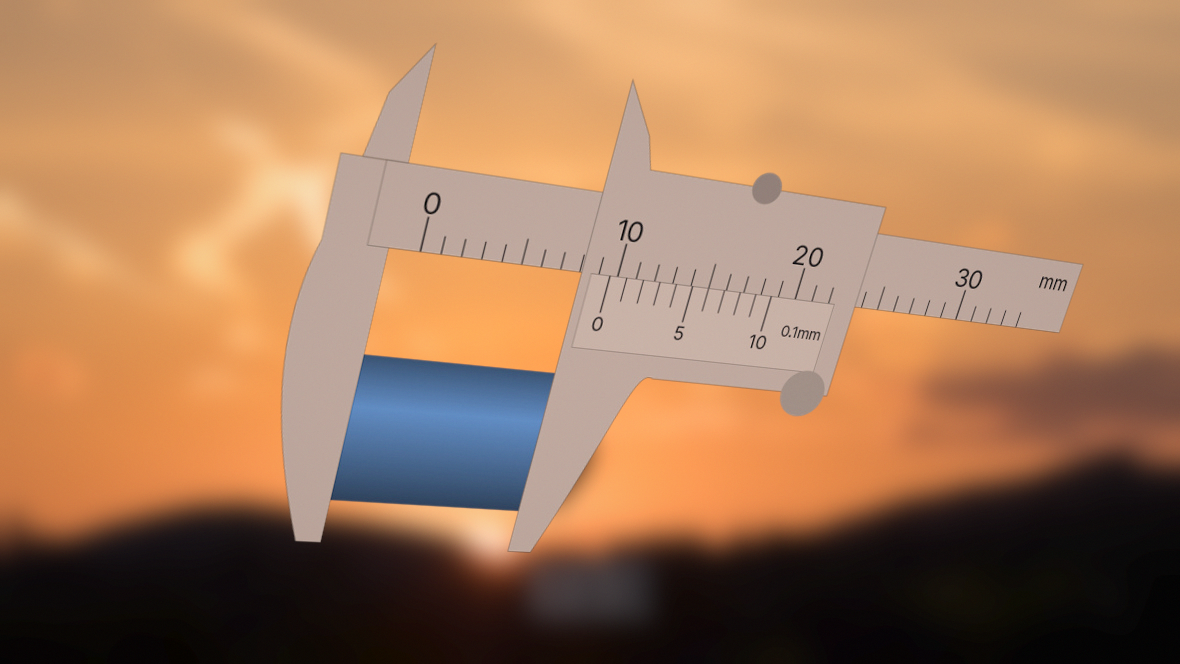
mm 9.6
